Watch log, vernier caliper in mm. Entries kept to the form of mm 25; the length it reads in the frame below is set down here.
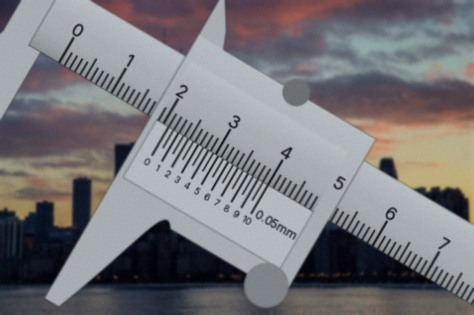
mm 21.0
